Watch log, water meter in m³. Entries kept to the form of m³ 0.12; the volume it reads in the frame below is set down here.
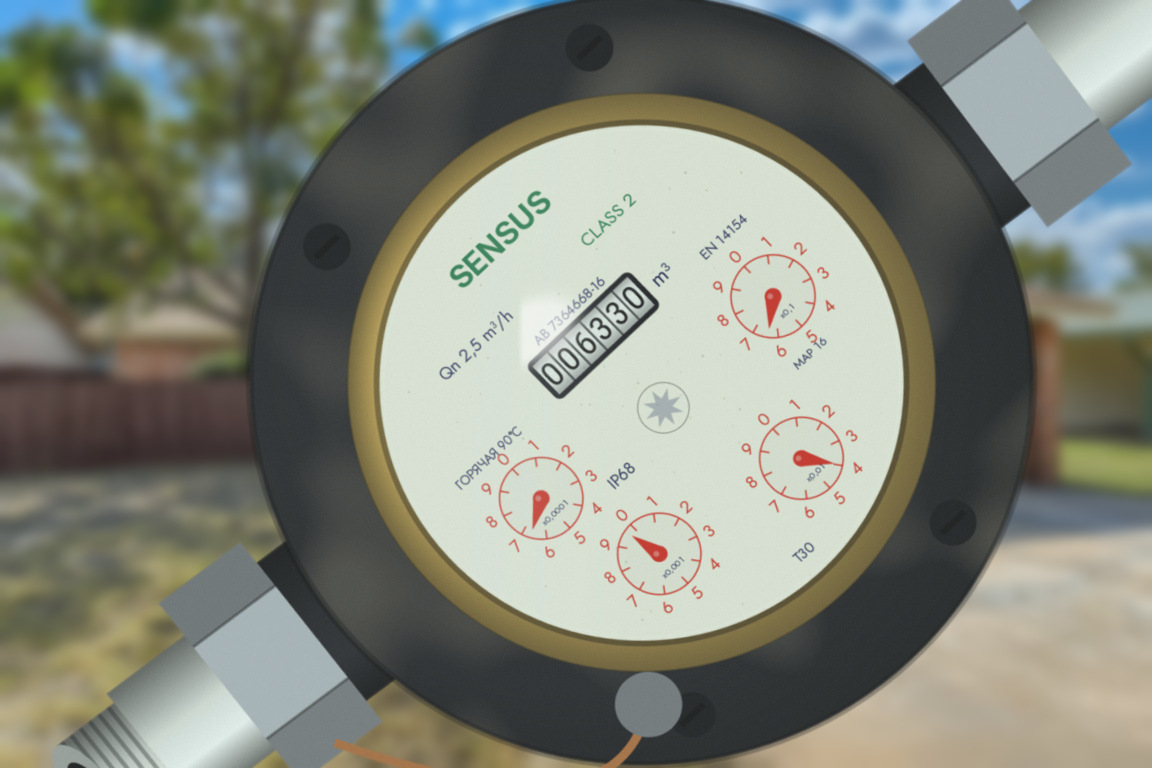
m³ 6330.6396
